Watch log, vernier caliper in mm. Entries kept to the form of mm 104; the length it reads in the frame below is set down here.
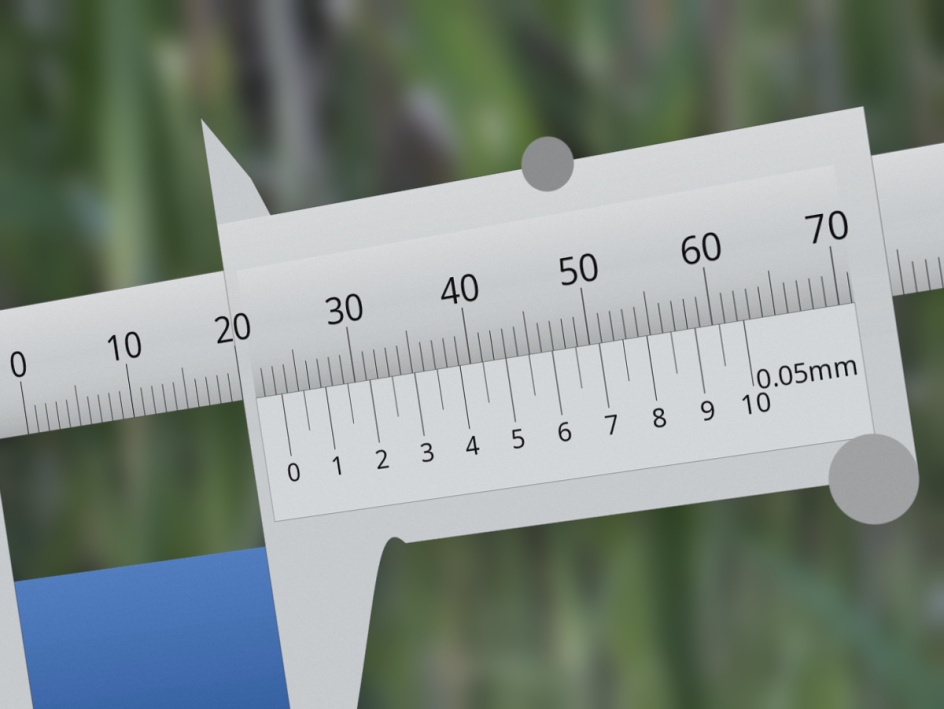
mm 23.5
